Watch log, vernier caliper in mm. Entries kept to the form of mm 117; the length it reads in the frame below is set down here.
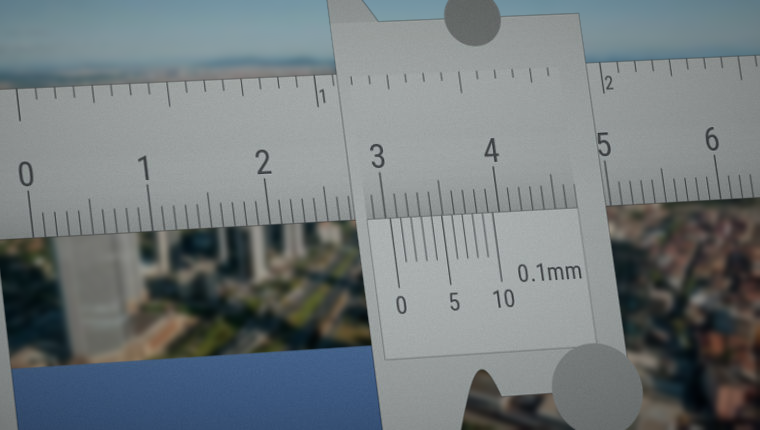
mm 30.4
